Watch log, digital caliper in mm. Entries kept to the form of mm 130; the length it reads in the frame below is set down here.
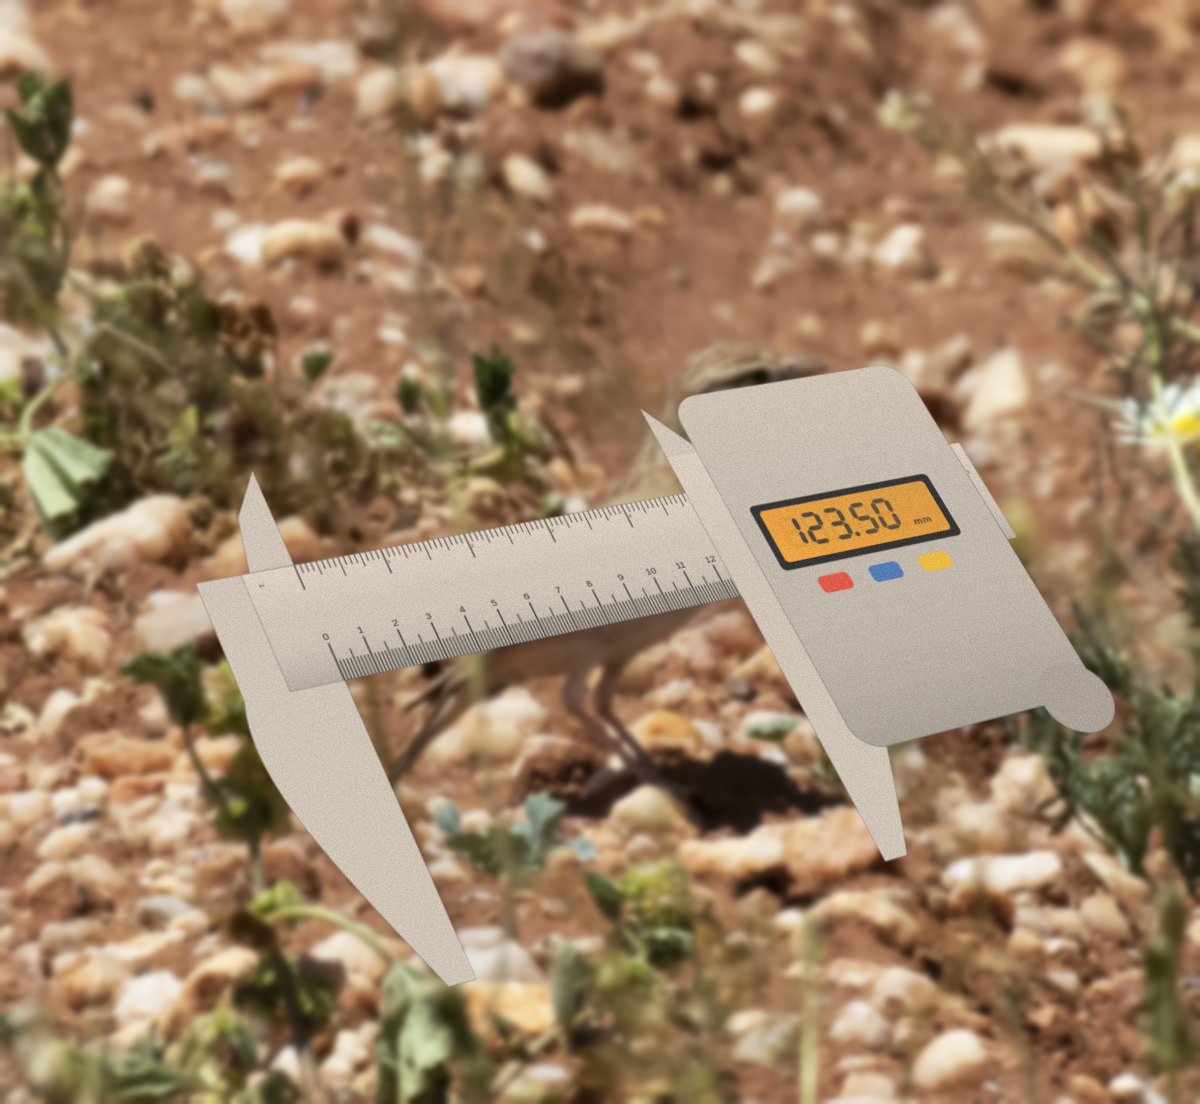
mm 123.50
